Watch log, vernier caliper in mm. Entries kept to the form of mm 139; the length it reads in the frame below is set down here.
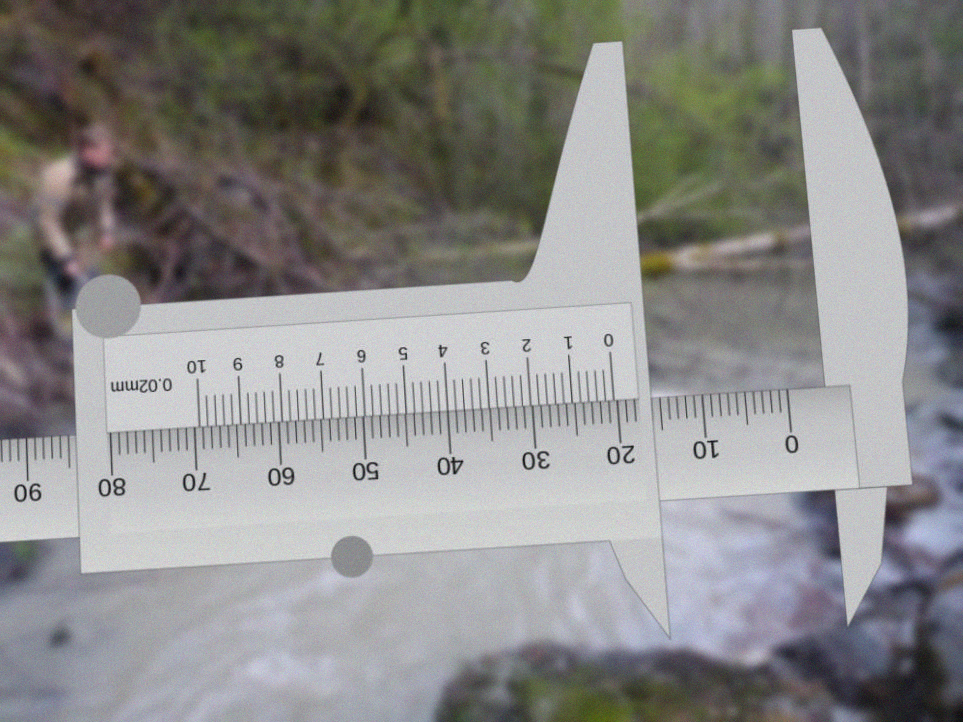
mm 20.4
